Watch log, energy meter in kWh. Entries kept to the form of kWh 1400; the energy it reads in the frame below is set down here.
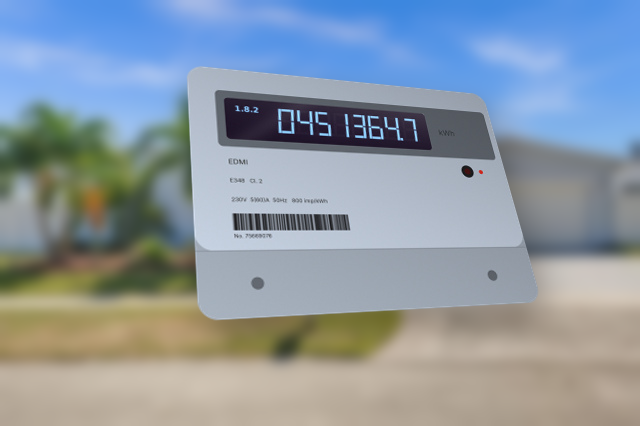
kWh 451364.7
